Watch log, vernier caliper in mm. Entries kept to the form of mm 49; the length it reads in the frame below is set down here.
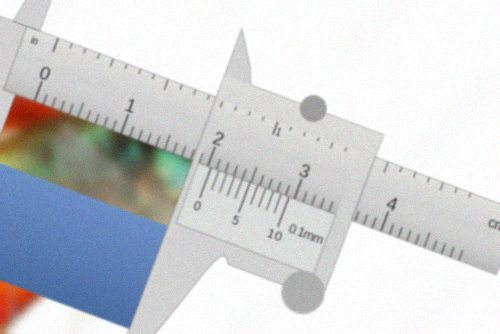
mm 20.4
